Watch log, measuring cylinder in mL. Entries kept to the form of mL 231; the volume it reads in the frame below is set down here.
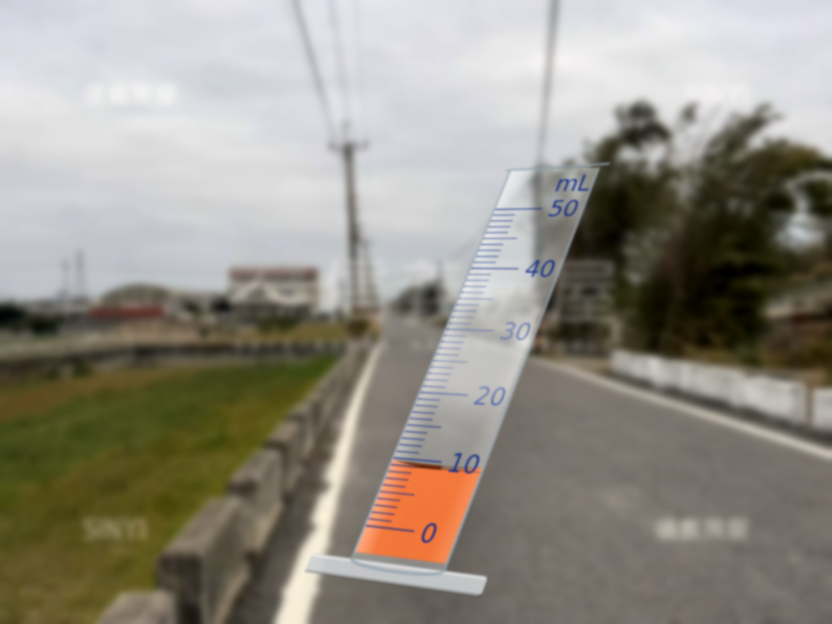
mL 9
